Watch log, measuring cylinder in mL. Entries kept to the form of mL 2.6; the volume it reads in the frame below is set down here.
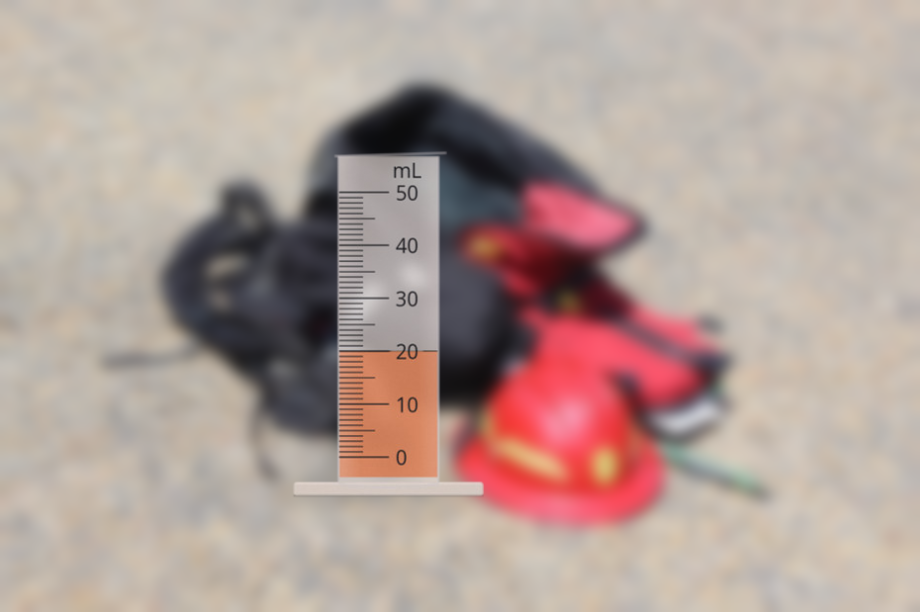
mL 20
